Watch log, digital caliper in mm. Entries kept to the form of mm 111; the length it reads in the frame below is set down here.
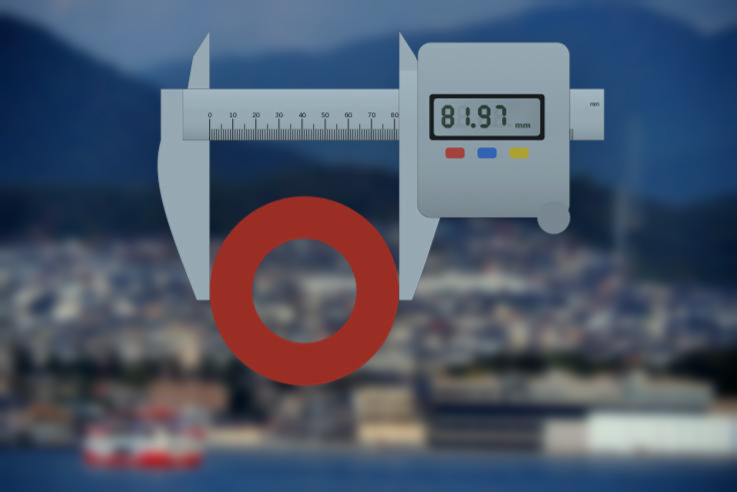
mm 81.97
